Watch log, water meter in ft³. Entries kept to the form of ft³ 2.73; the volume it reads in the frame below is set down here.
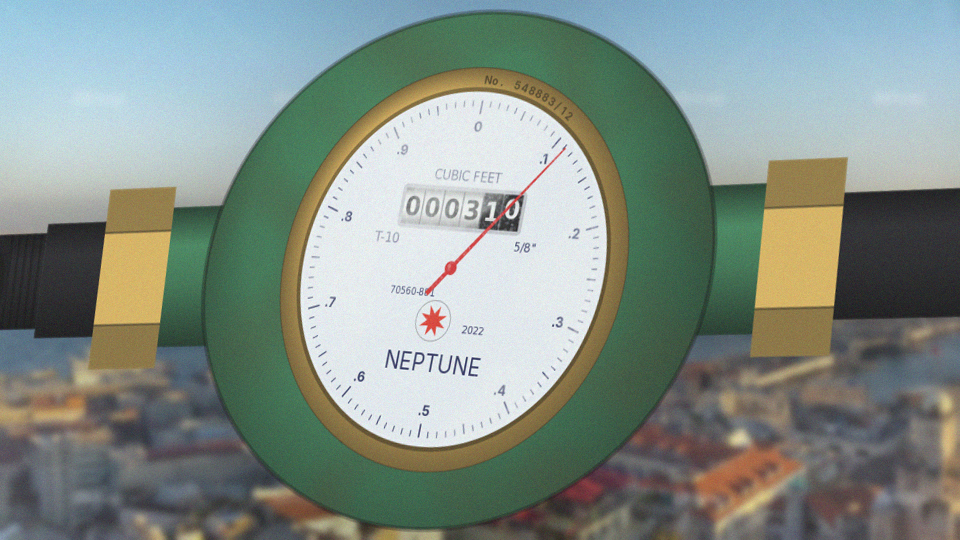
ft³ 310.11
